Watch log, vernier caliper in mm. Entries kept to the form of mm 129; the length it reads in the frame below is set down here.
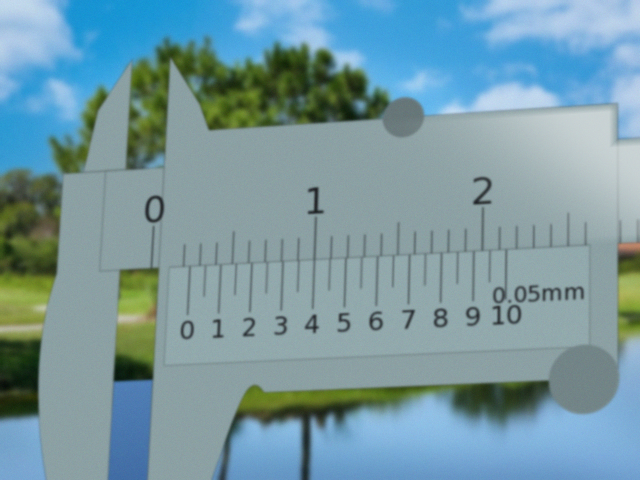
mm 2.4
